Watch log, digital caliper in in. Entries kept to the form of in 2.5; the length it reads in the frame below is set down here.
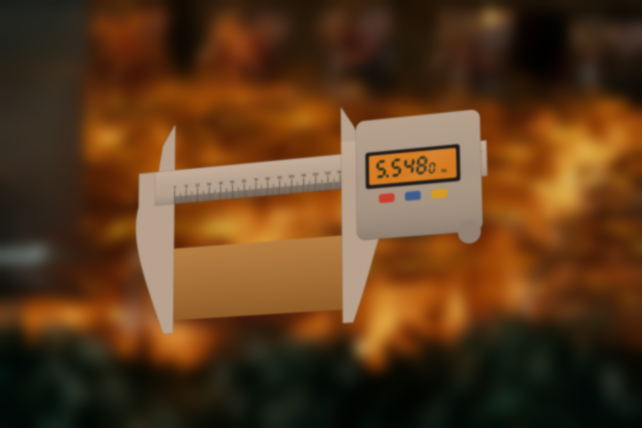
in 5.5480
